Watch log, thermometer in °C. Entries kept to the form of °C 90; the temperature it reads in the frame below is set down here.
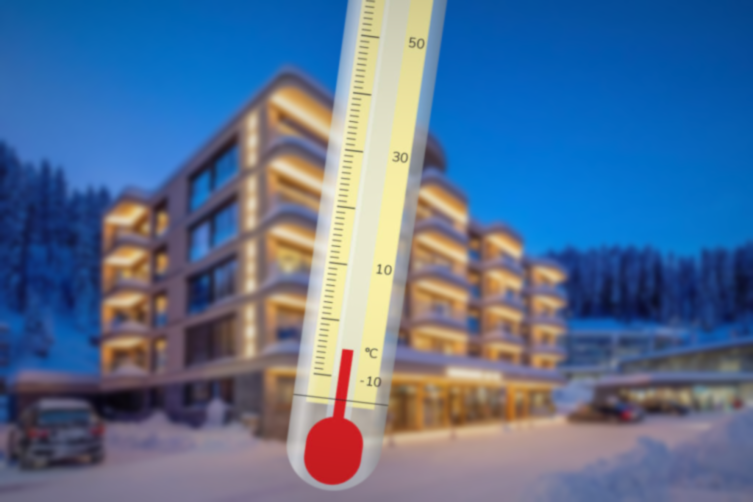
°C -5
